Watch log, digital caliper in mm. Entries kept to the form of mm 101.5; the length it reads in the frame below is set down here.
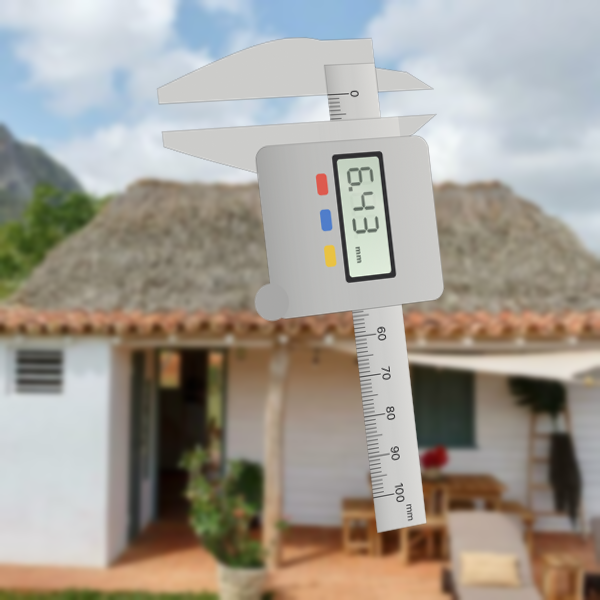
mm 6.43
